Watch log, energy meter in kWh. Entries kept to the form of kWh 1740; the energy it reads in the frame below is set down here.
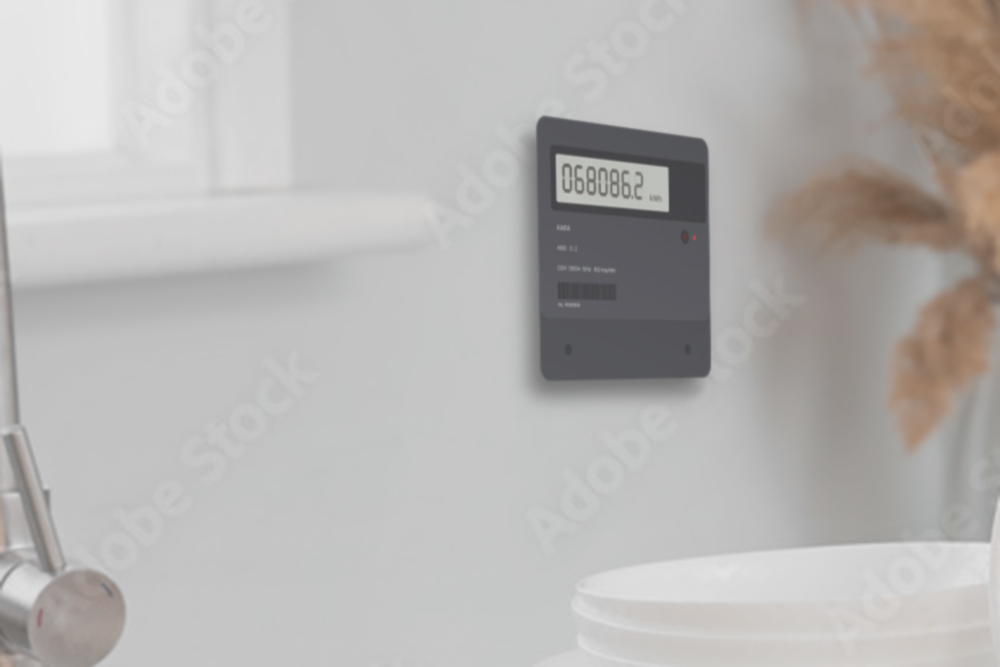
kWh 68086.2
